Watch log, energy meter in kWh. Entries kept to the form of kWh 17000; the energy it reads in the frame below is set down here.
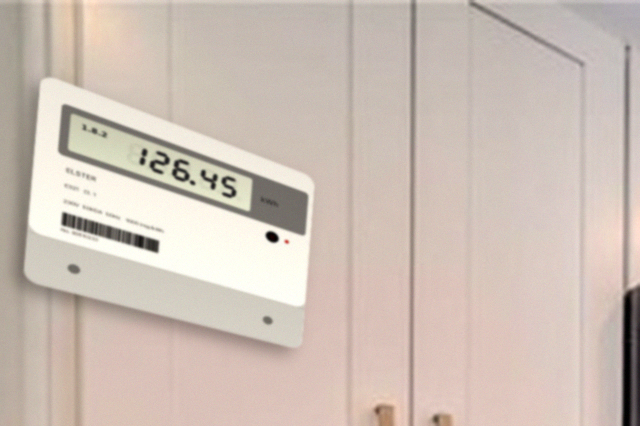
kWh 126.45
